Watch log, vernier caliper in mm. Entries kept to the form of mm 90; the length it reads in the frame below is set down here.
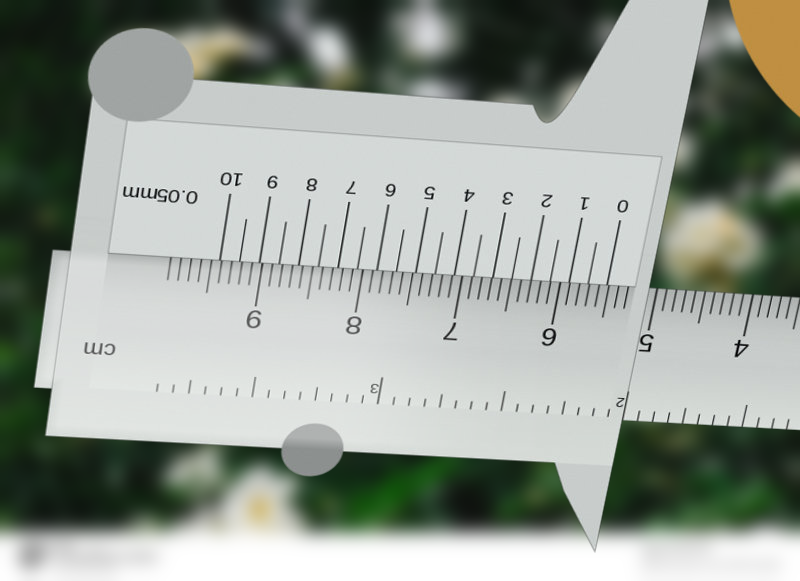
mm 55.2
